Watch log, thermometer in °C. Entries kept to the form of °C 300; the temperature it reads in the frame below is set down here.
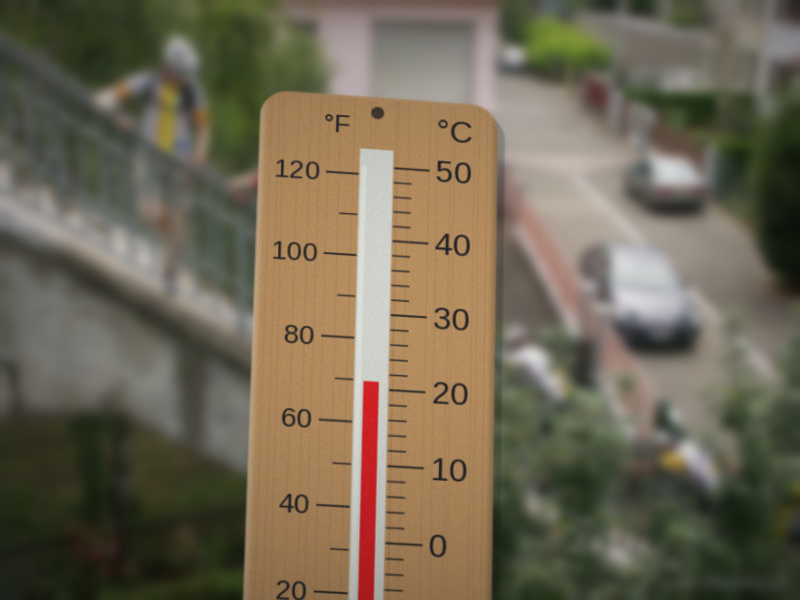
°C 21
